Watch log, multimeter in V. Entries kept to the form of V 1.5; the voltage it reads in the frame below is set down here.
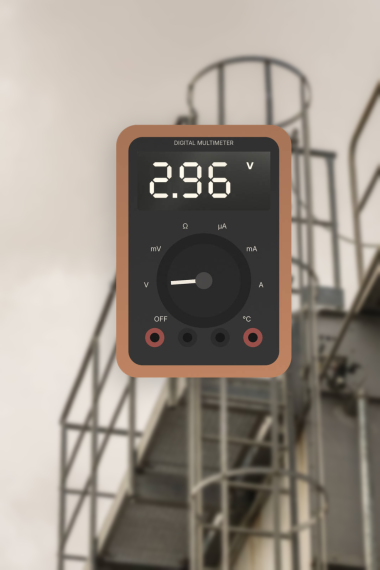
V 2.96
